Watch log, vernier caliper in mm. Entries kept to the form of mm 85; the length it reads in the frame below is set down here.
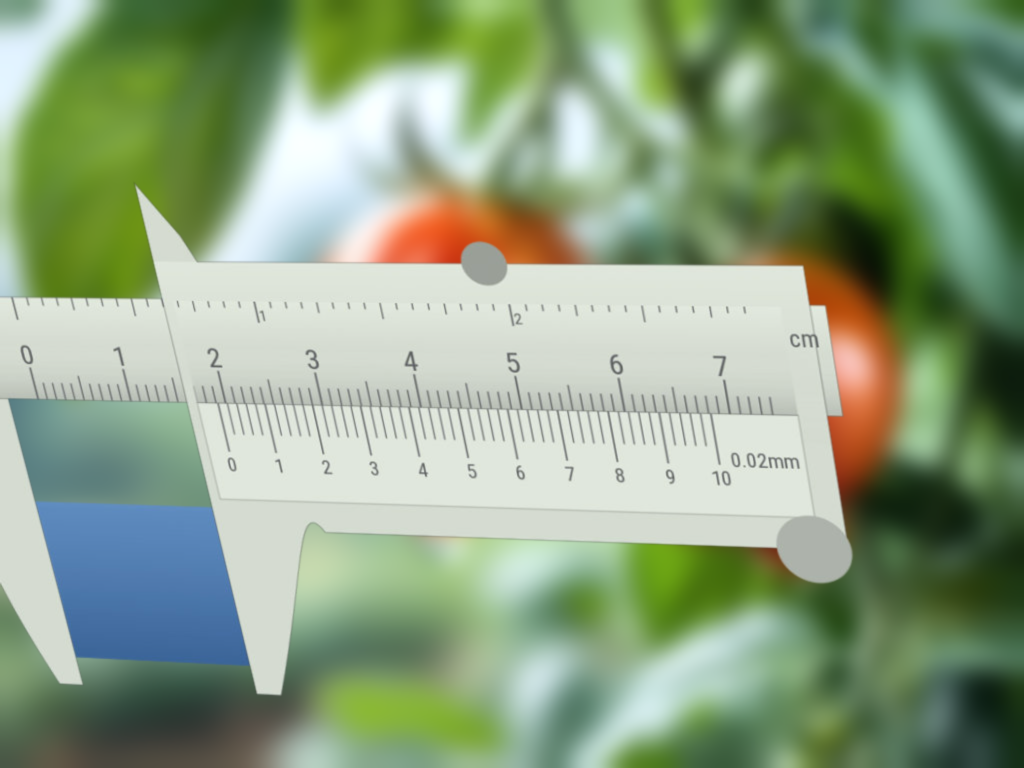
mm 19.2
